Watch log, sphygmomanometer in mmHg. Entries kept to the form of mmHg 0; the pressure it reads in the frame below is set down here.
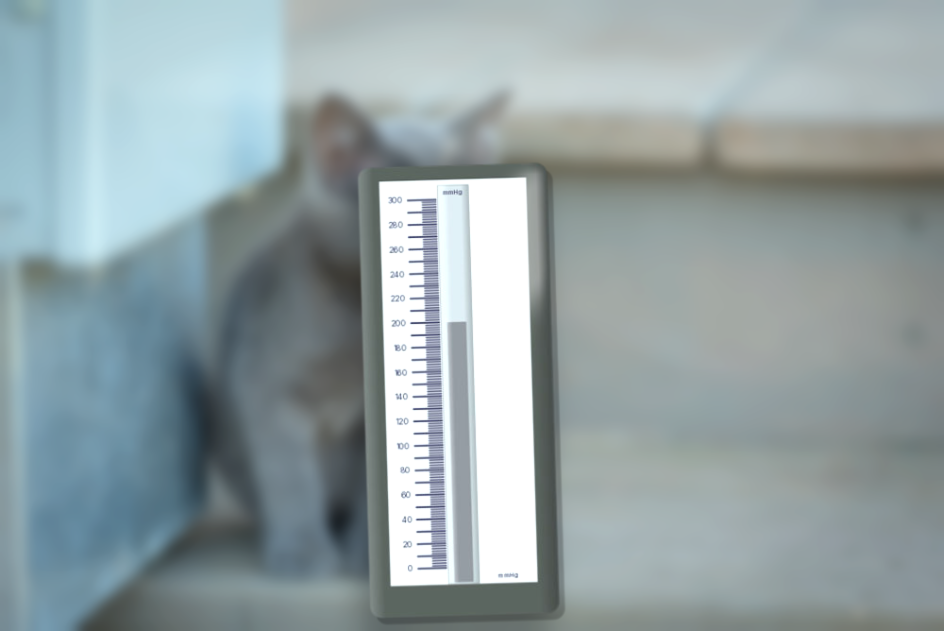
mmHg 200
